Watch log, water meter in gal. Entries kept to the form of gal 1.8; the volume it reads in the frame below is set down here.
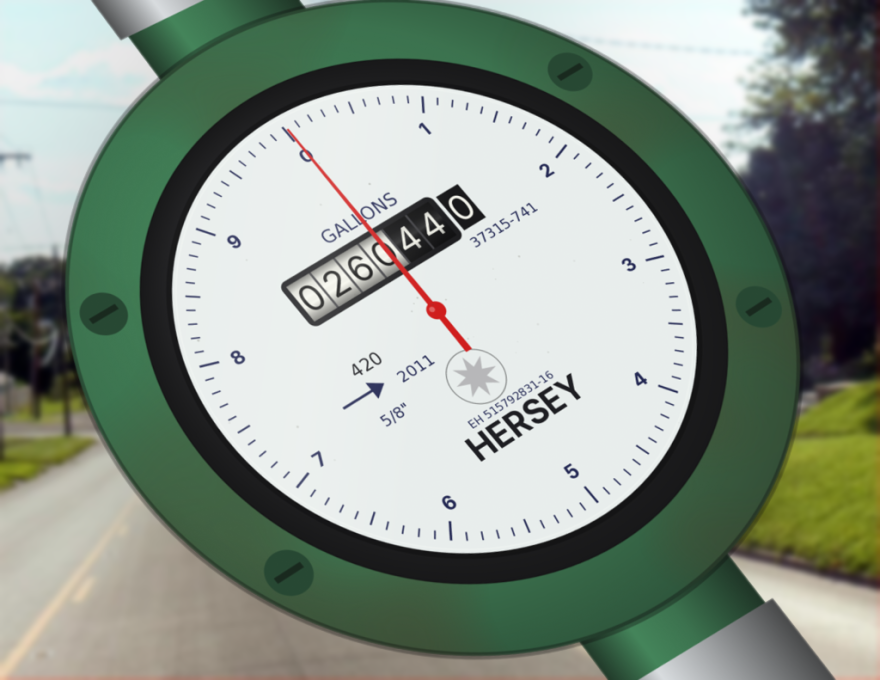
gal 260440.0
